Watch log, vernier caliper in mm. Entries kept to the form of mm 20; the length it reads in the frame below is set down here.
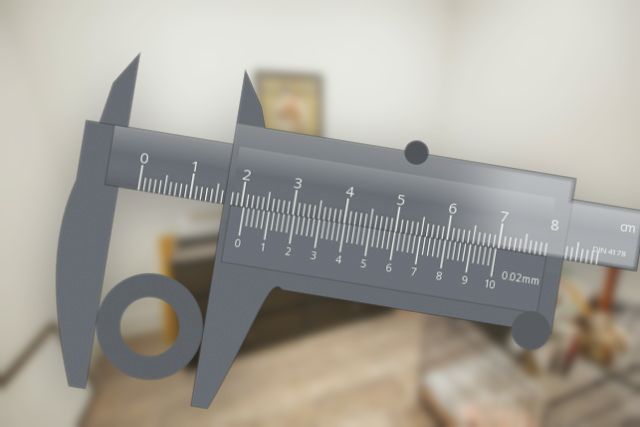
mm 20.5
